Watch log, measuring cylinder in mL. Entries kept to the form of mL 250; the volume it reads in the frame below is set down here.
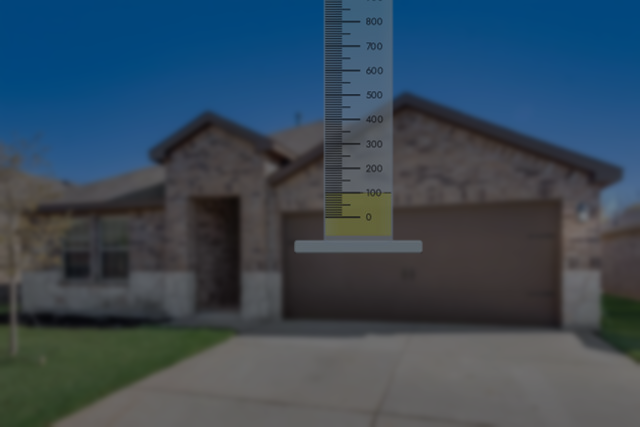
mL 100
